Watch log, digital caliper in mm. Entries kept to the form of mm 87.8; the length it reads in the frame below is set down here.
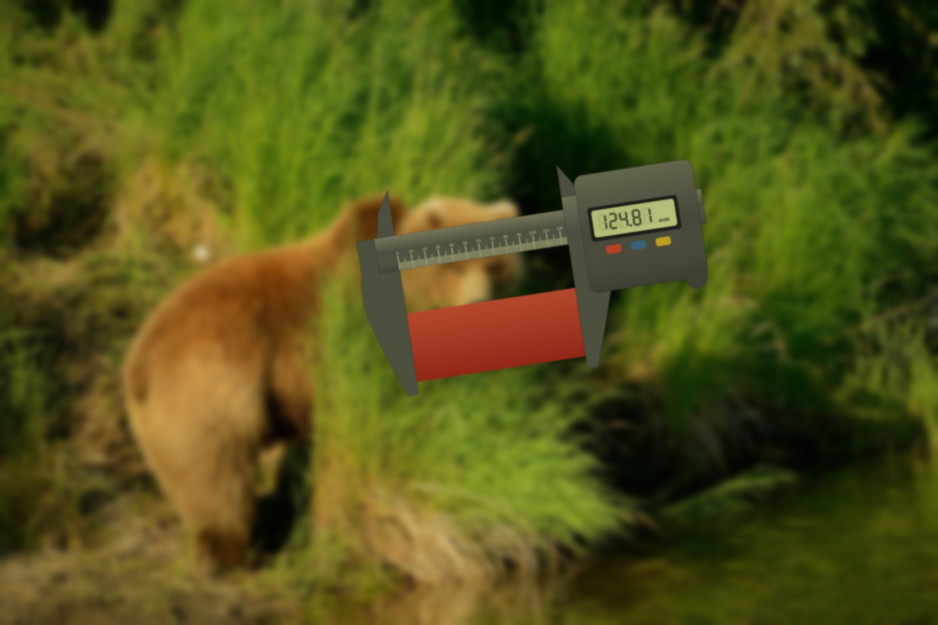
mm 124.81
